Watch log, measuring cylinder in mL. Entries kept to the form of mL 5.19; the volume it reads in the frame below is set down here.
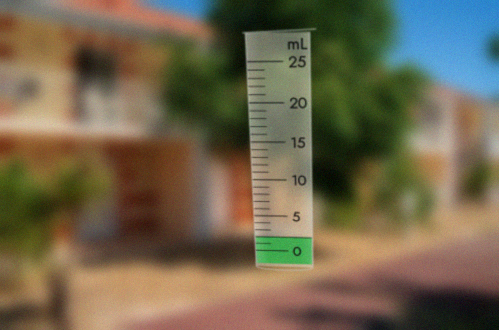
mL 2
